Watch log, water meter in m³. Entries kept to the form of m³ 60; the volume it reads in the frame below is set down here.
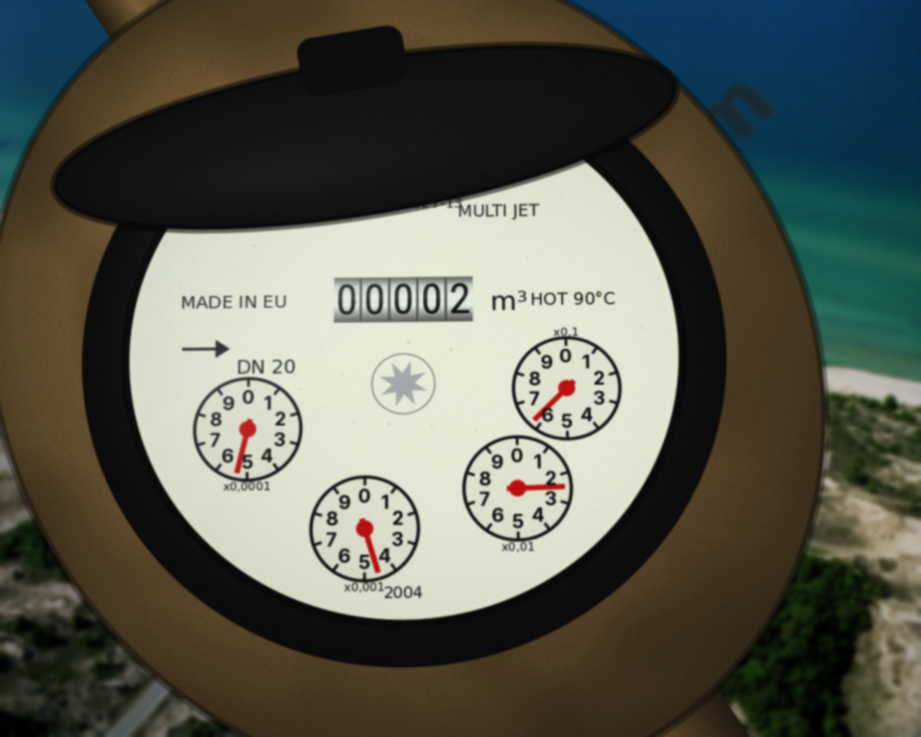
m³ 2.6245
